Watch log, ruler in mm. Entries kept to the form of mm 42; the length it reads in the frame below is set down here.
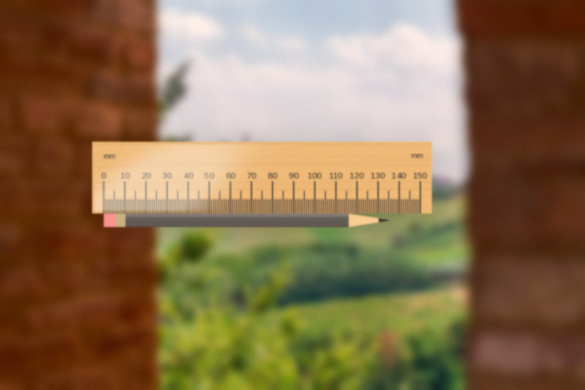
mm 135
